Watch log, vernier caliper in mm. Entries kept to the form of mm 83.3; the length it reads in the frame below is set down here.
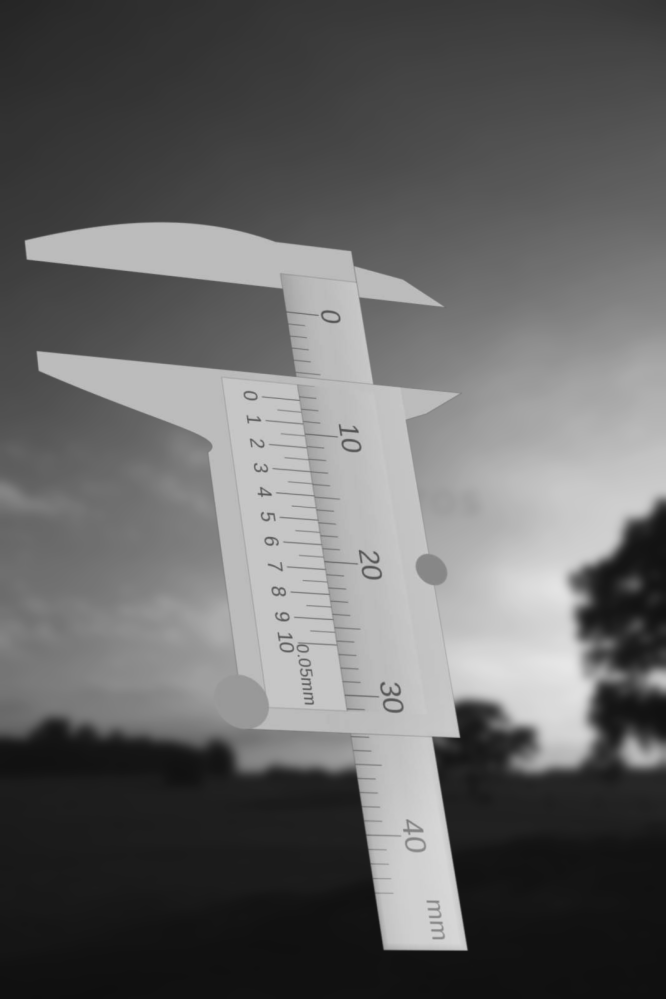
mm 7.3
